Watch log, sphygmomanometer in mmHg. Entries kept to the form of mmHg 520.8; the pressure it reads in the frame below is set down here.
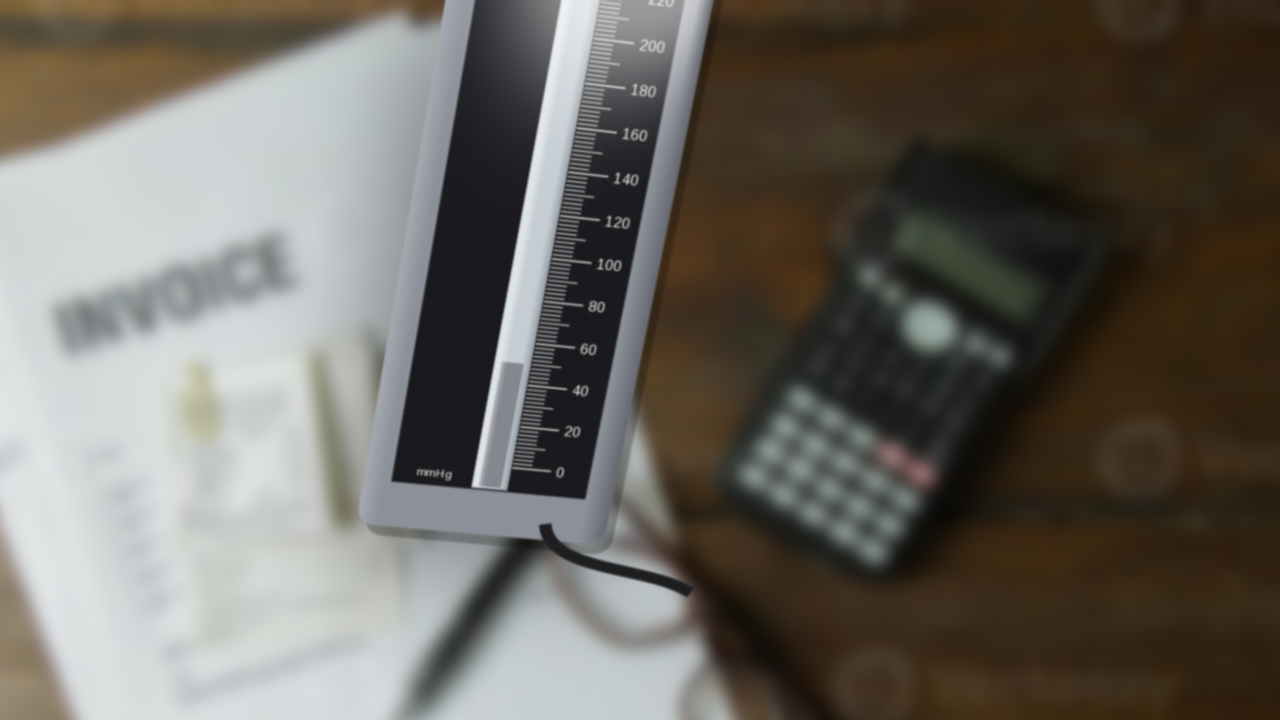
mmHg 50
